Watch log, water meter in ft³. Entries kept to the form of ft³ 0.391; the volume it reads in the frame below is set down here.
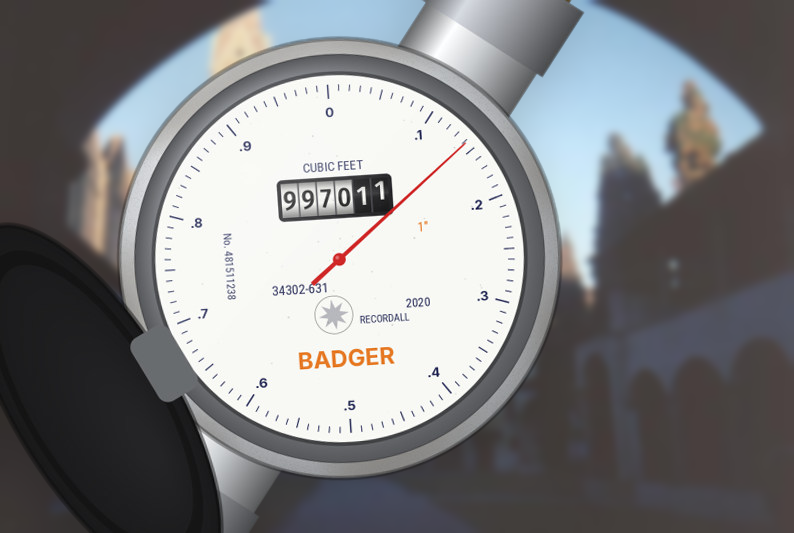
ft³ 997011.14
